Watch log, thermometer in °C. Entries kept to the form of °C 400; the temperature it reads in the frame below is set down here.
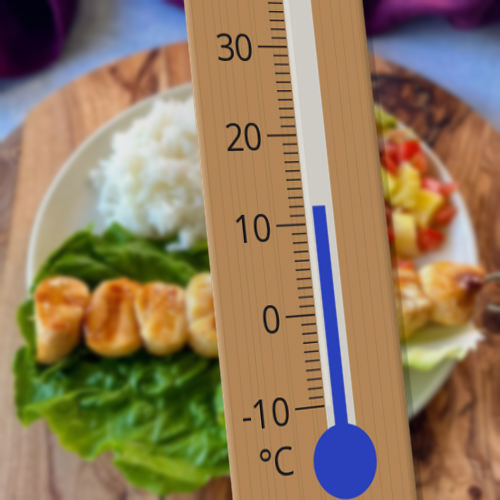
°C 12
